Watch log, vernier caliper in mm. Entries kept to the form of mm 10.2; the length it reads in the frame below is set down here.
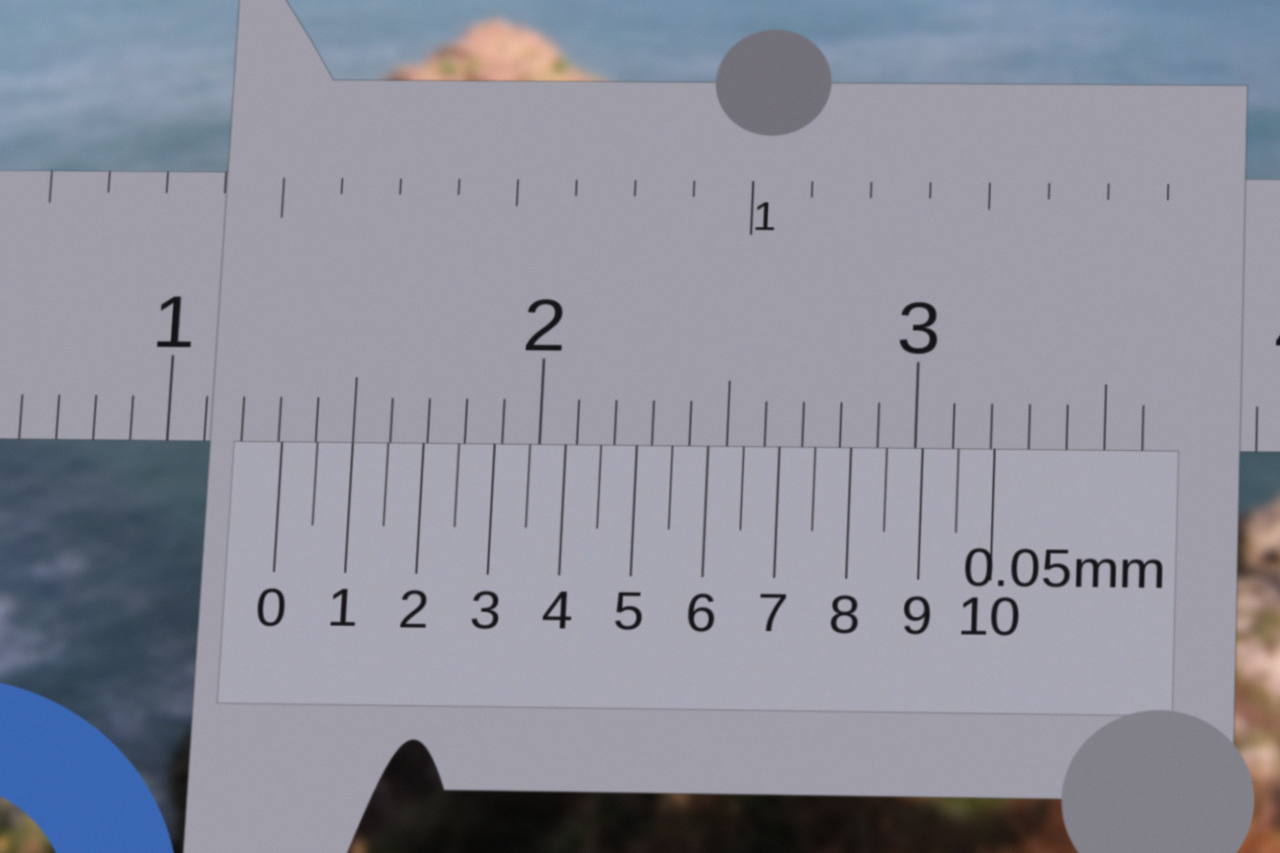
mm 13.10
